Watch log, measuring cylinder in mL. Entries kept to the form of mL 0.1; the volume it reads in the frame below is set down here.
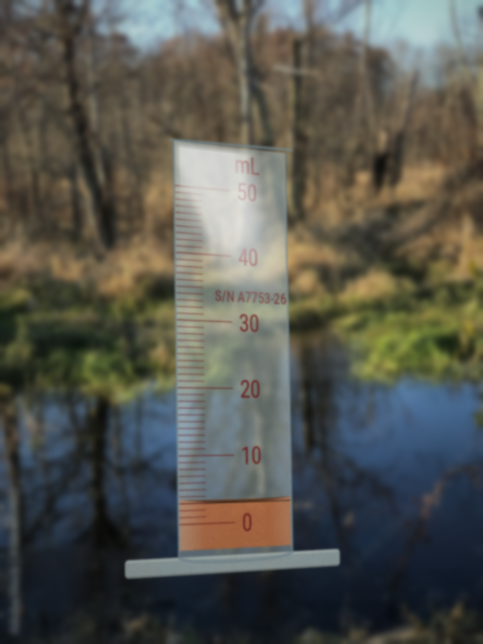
mL 3
